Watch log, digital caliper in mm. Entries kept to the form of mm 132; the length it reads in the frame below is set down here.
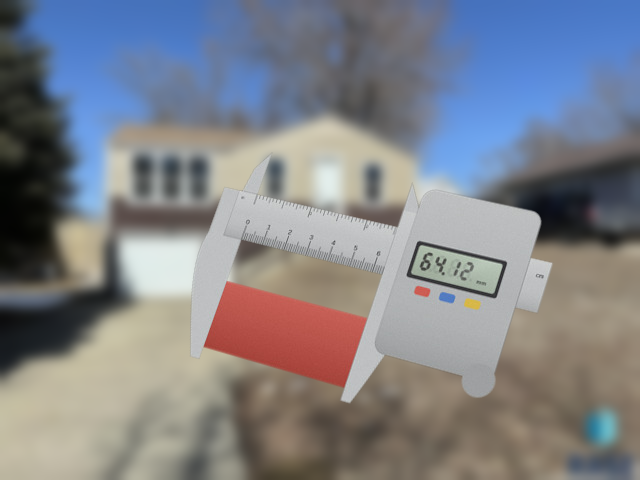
mm 64.12
